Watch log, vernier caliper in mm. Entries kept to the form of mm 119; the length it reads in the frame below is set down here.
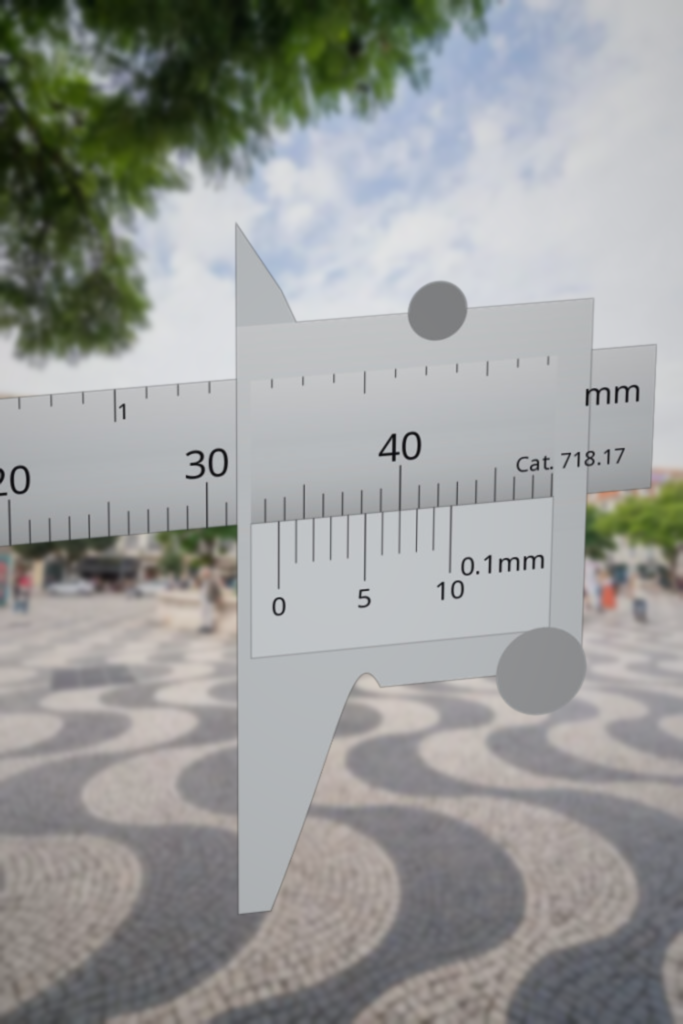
mm 33.7
